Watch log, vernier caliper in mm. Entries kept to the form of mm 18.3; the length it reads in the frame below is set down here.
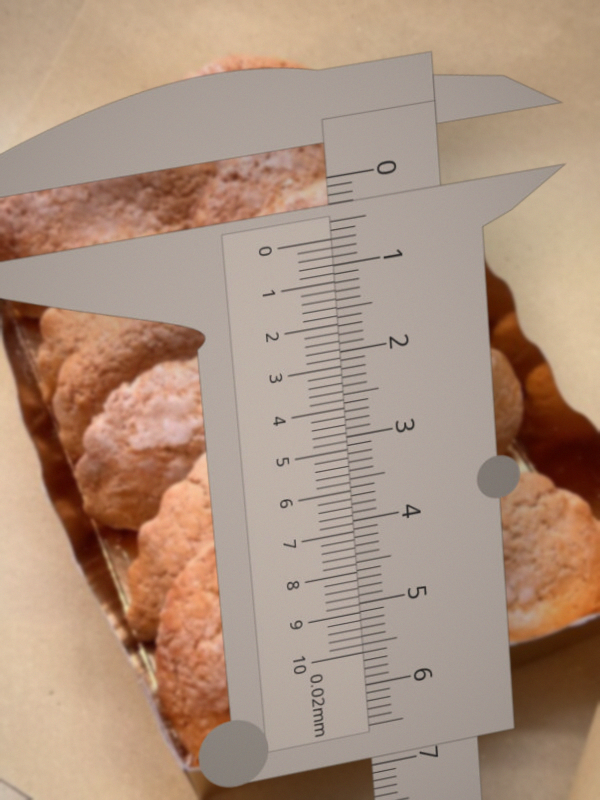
mm 7.0
